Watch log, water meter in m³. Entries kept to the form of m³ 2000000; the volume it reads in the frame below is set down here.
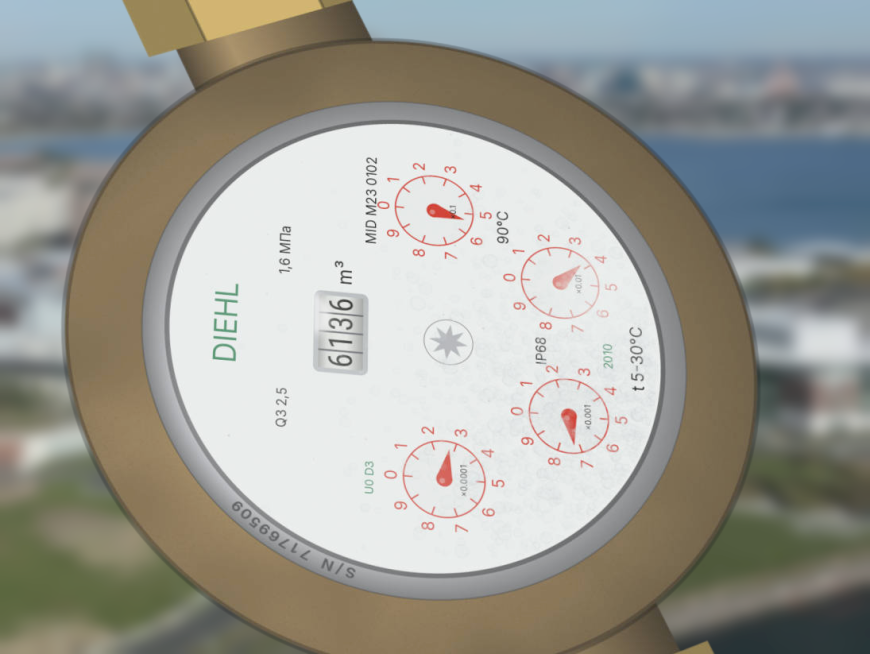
m³ 6136.5372
